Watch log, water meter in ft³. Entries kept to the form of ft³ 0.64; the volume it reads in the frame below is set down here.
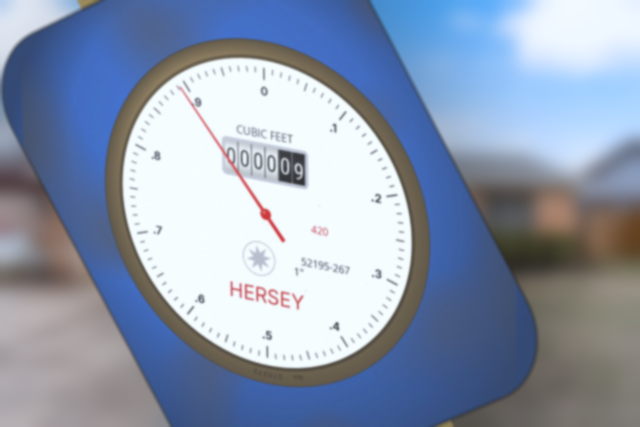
ft³ 8.89
